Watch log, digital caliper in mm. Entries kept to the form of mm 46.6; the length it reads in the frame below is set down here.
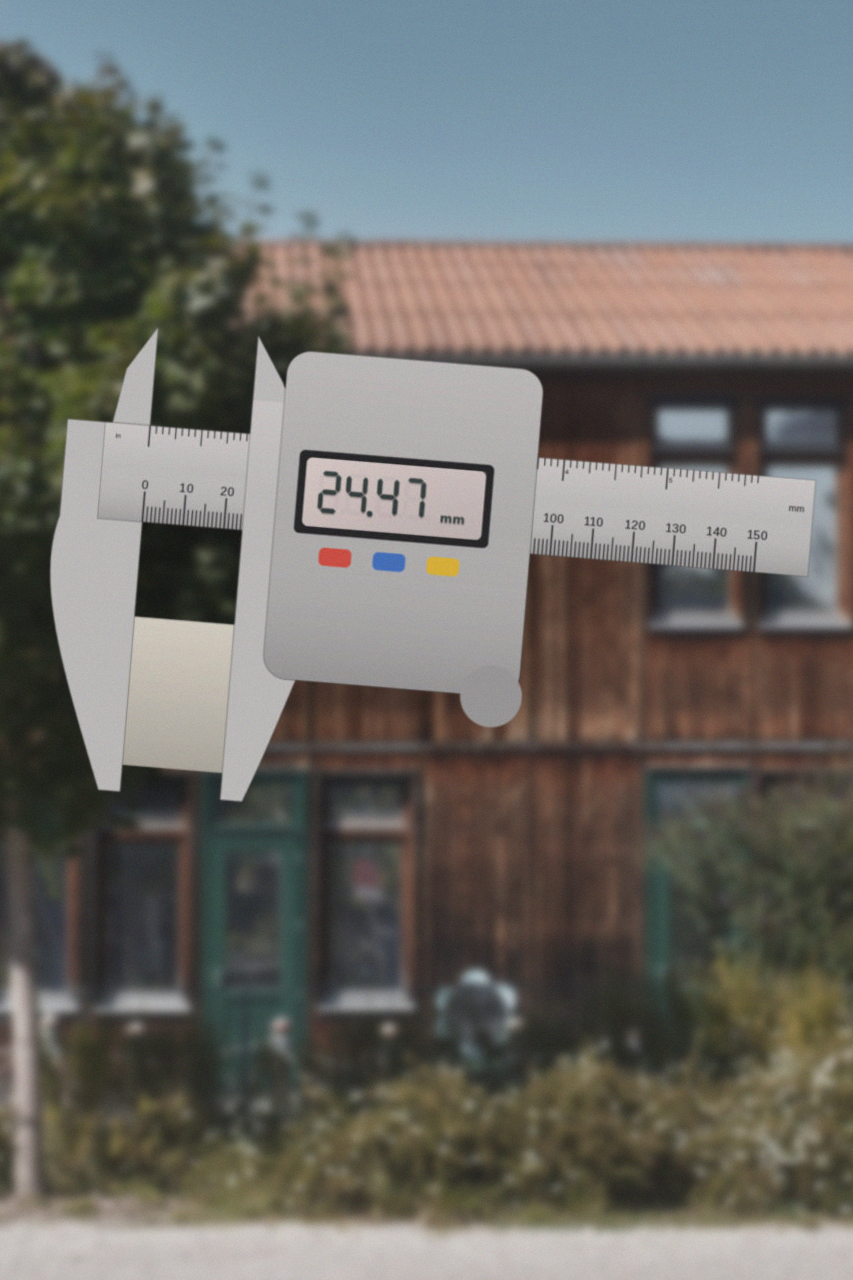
mm 24.47
